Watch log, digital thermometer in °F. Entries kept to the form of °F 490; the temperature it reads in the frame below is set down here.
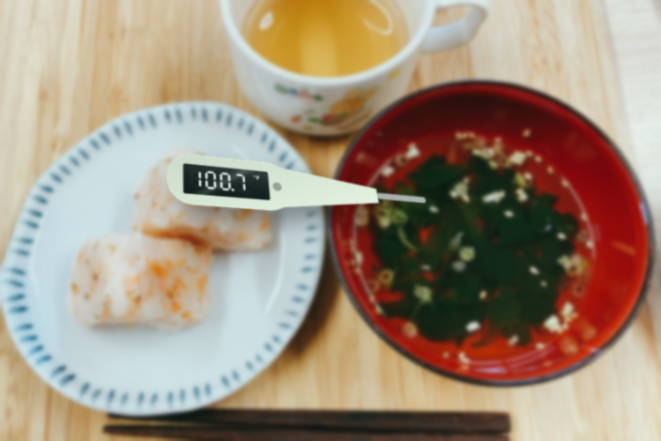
°F 100.7
